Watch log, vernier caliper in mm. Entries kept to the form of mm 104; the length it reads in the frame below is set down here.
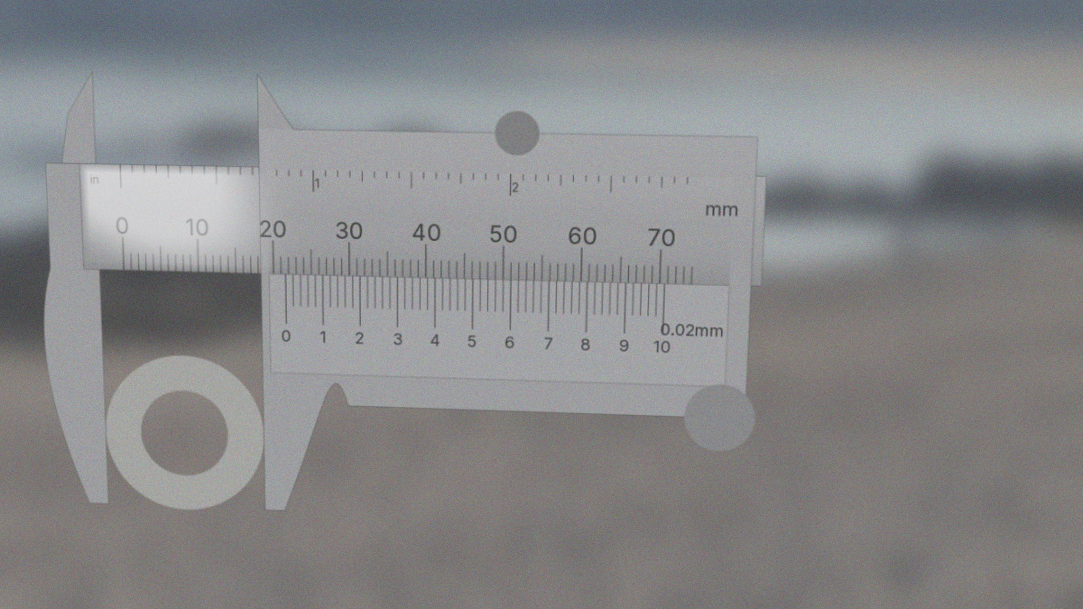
mm 21.6
